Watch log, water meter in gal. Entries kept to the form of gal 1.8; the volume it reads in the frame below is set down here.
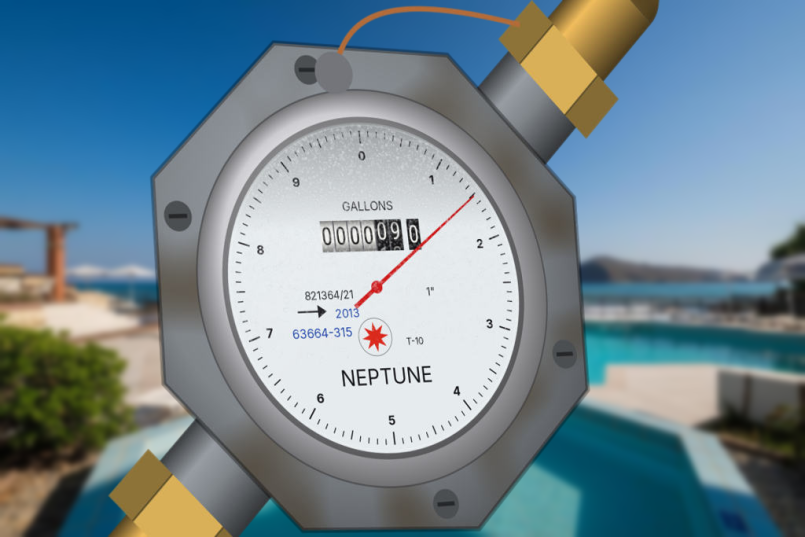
gal 91.5
